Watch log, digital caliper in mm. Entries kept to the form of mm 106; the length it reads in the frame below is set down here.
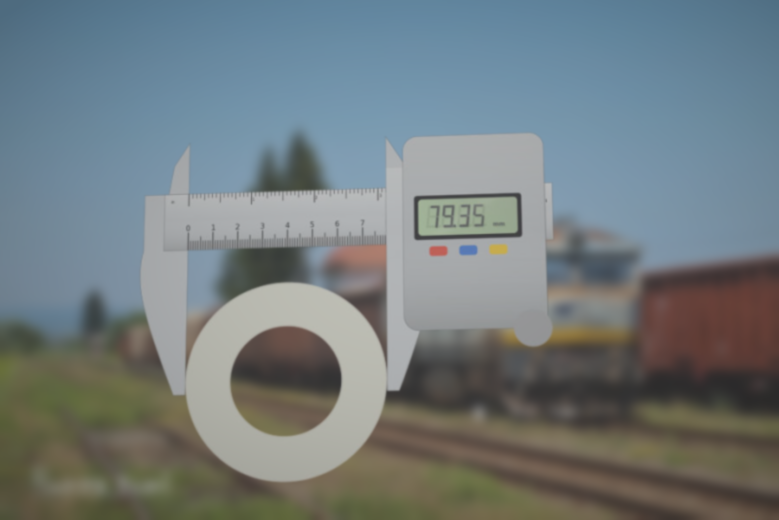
mm 79.35
